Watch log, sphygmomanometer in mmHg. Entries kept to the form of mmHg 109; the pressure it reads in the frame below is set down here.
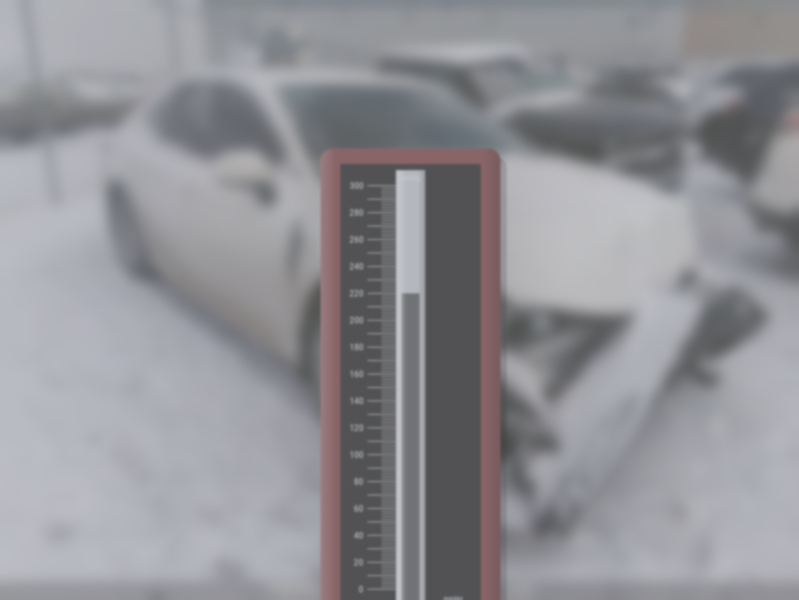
mmHg 220
